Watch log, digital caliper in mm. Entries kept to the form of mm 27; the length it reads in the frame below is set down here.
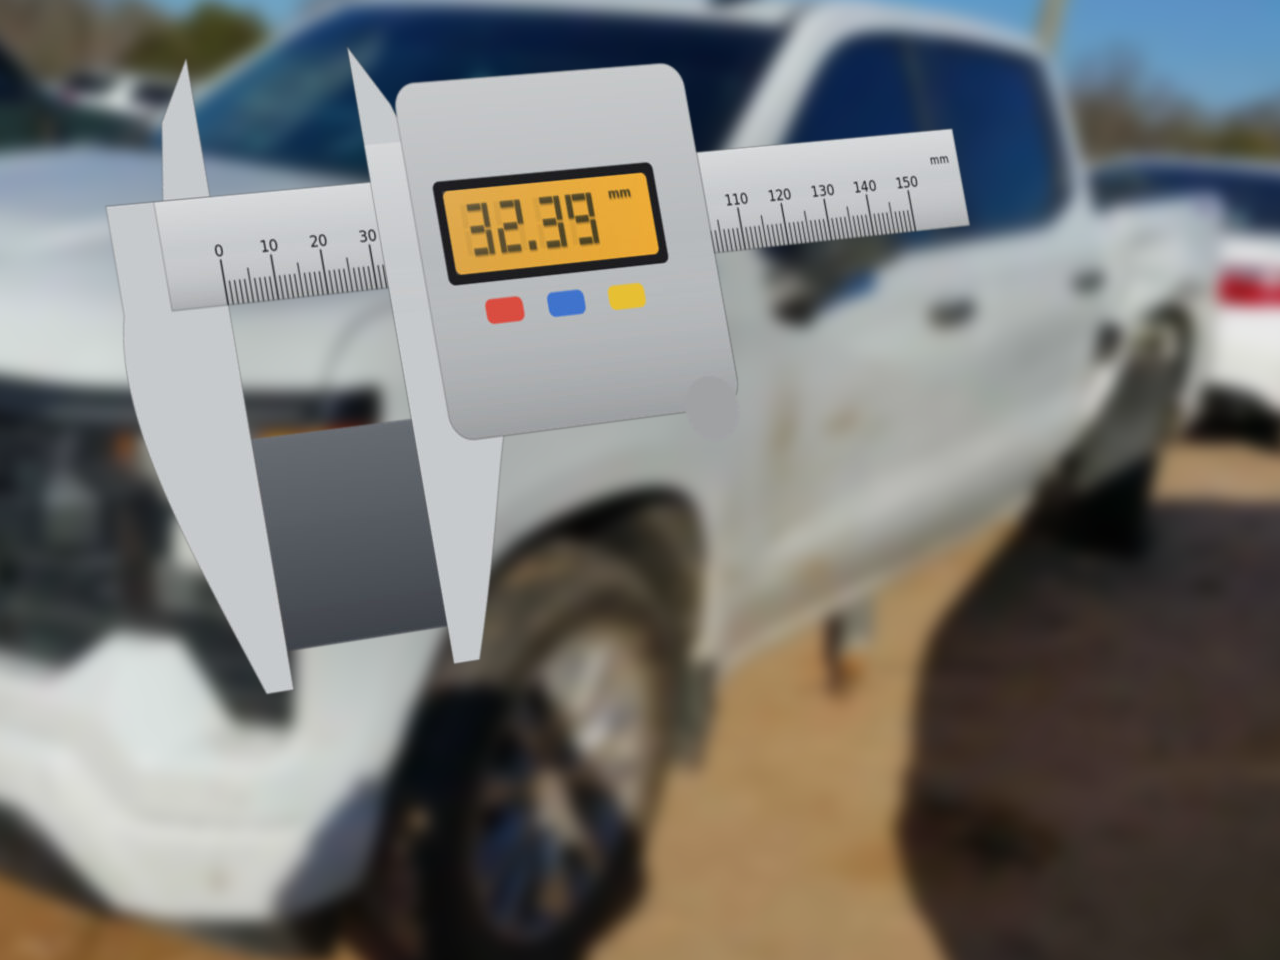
mm 32.39
